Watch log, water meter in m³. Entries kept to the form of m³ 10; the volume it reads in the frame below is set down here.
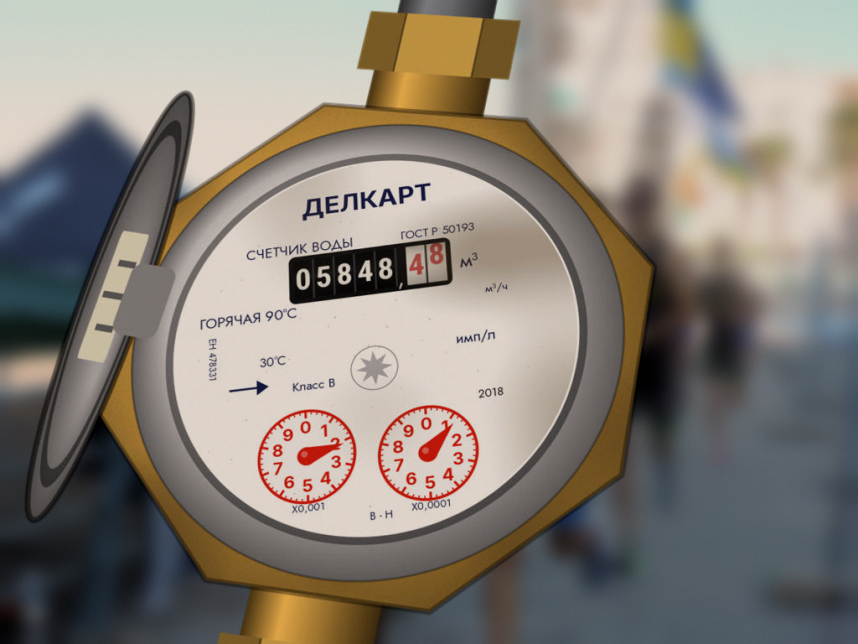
m³ 5848.4821
